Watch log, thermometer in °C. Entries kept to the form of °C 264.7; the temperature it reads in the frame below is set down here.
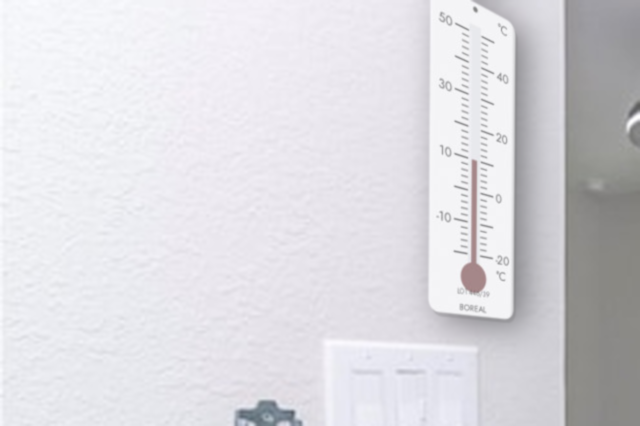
°C 10
